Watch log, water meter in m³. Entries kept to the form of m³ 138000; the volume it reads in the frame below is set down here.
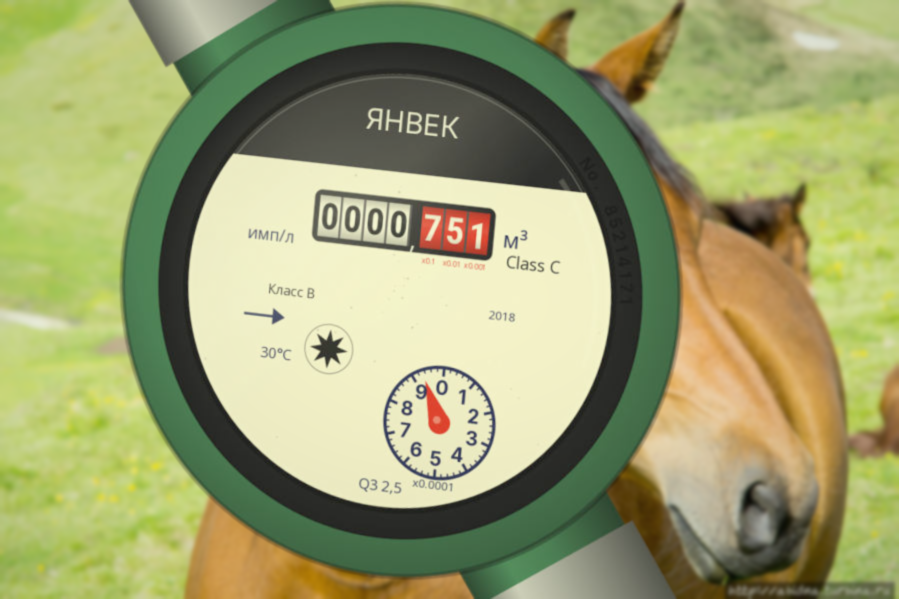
m³ 0.7509
